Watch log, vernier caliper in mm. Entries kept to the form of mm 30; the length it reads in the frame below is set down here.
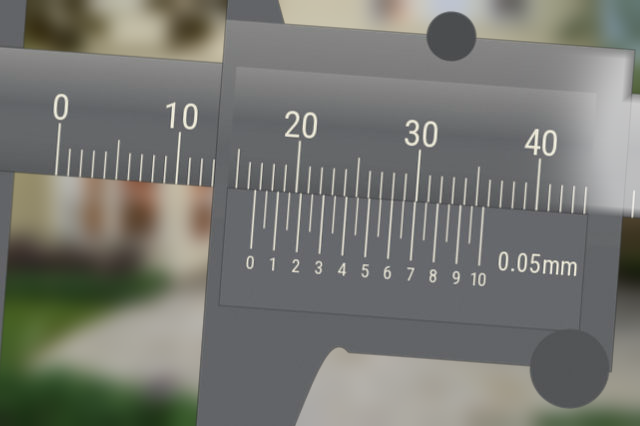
mm 16.6
